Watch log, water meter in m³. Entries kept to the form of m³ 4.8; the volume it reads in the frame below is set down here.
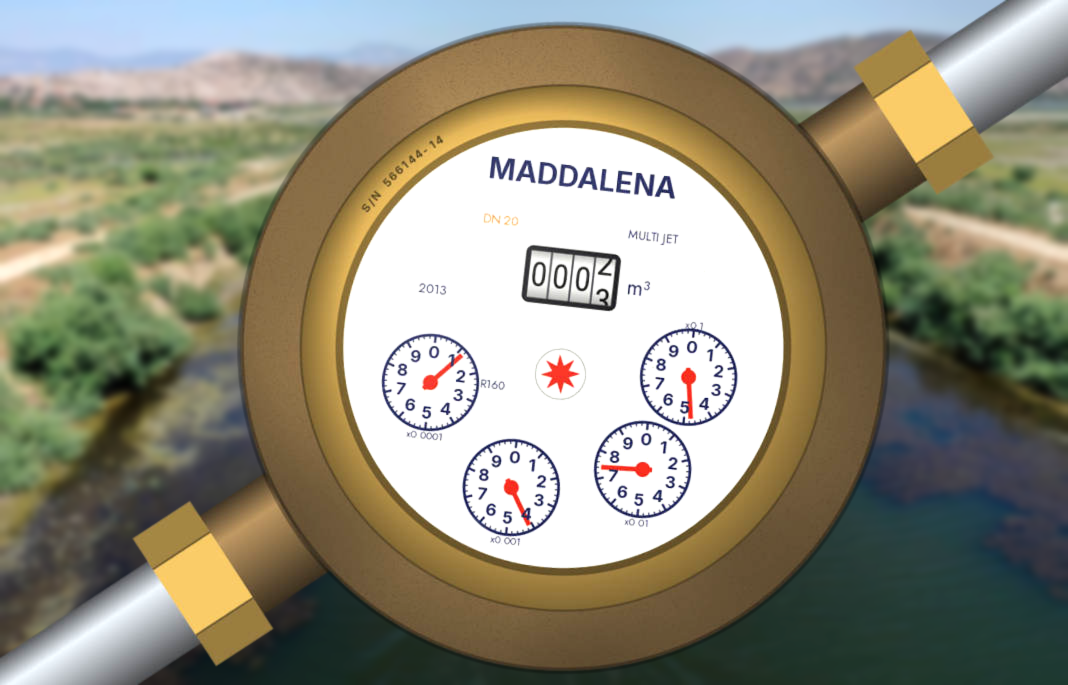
m³ 2.4741
